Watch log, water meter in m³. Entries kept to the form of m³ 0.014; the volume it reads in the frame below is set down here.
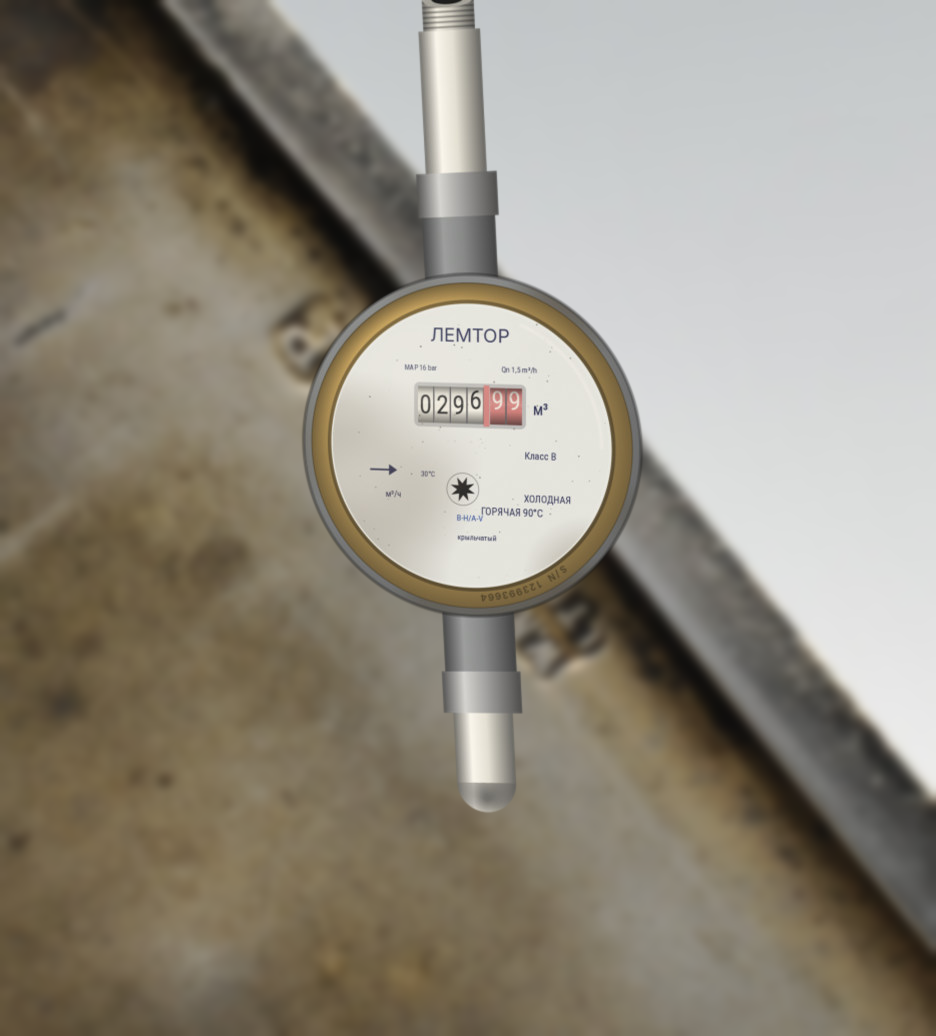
m³ 296.99
